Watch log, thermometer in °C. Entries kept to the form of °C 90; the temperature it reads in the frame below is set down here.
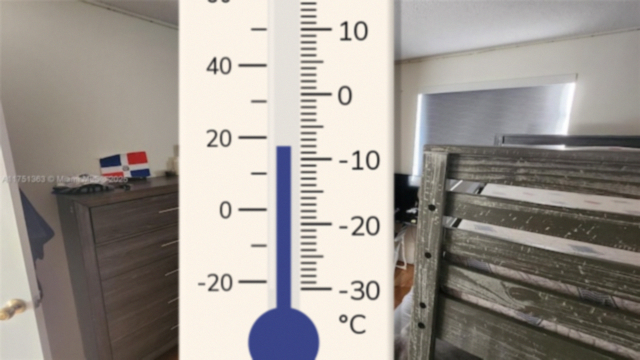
°C -8
